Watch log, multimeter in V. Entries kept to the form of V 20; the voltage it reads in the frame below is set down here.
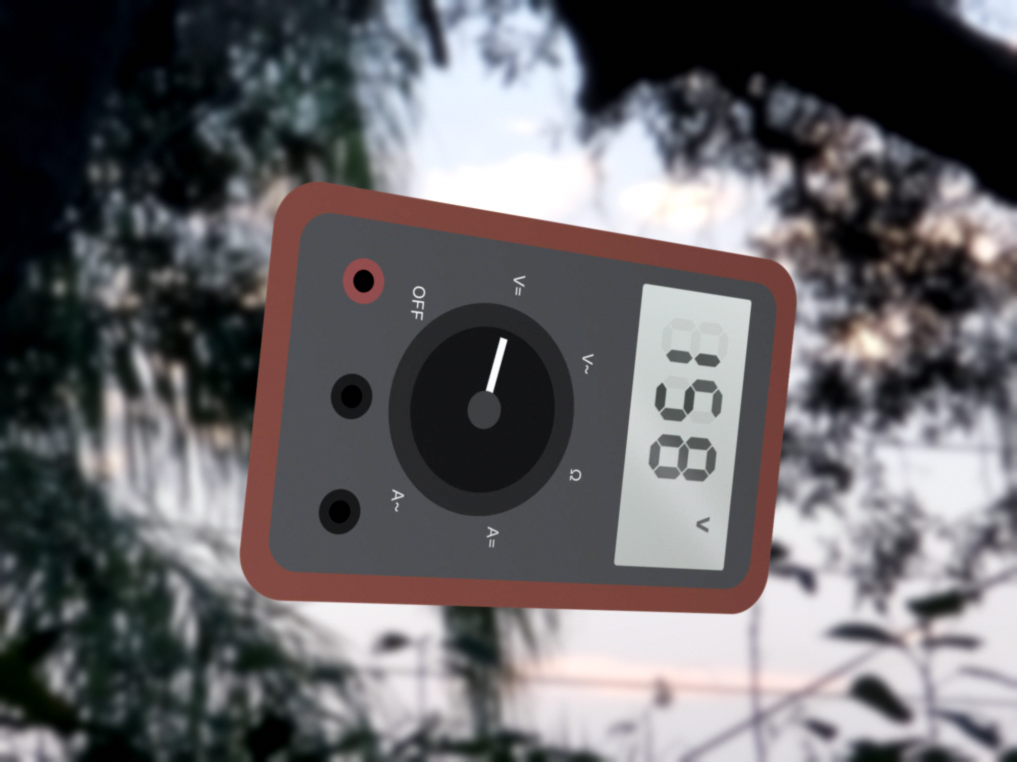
V 158
